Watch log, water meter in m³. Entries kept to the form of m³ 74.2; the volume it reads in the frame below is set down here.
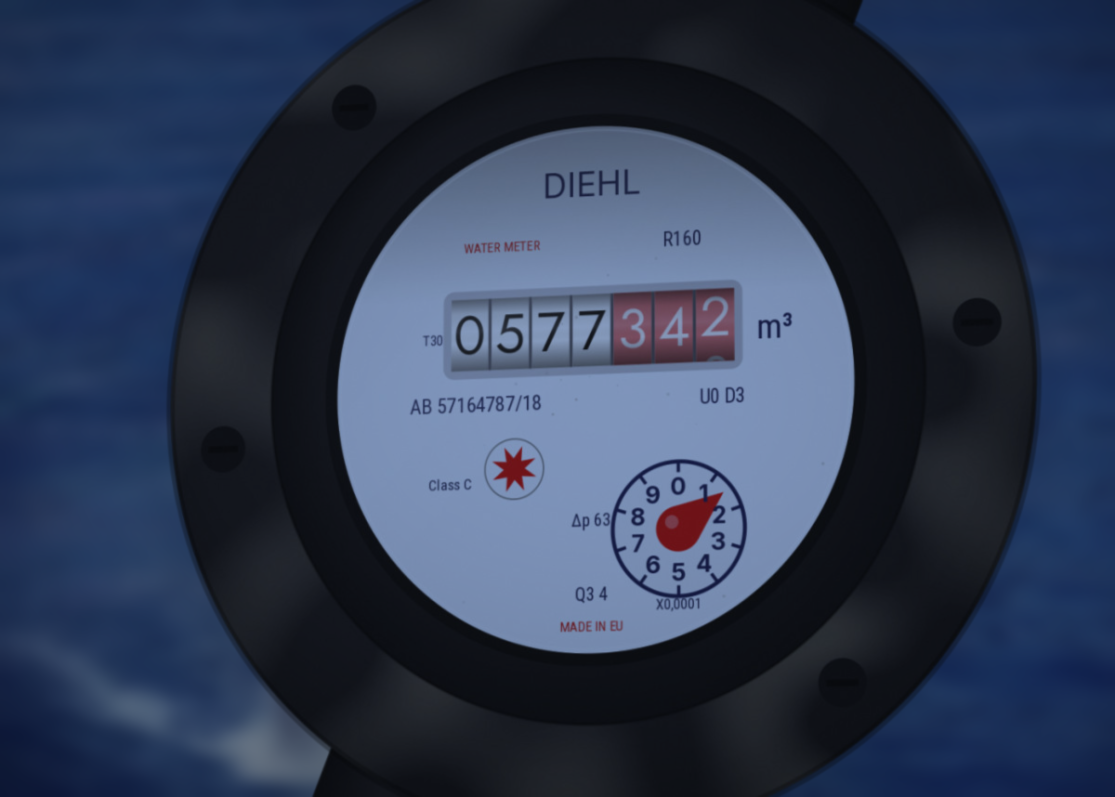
m³ 577.3421
